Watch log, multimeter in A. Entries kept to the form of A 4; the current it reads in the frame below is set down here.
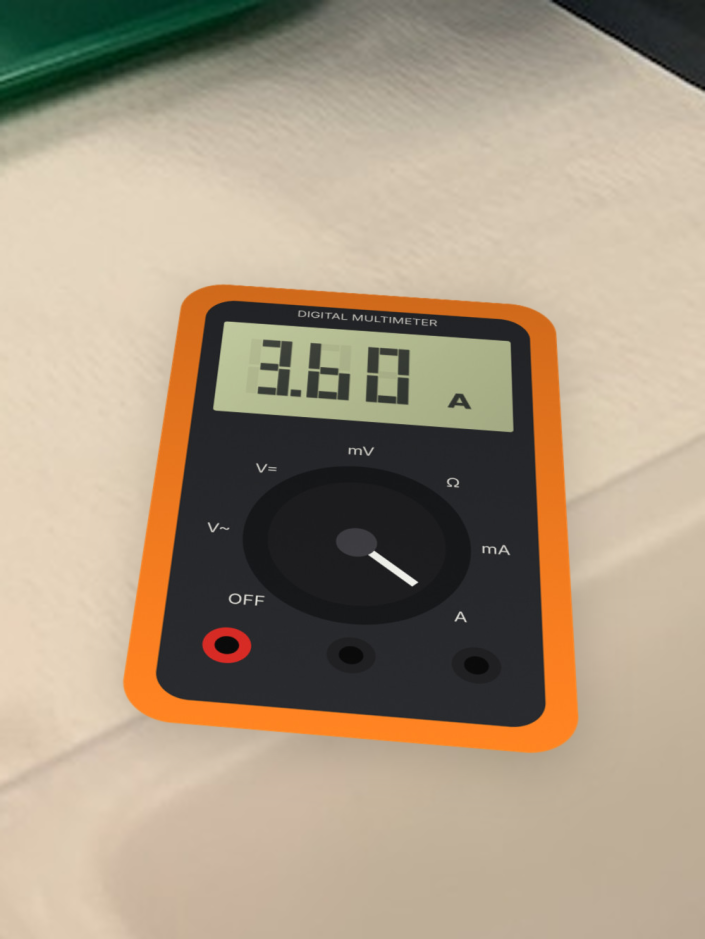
A 3.60
